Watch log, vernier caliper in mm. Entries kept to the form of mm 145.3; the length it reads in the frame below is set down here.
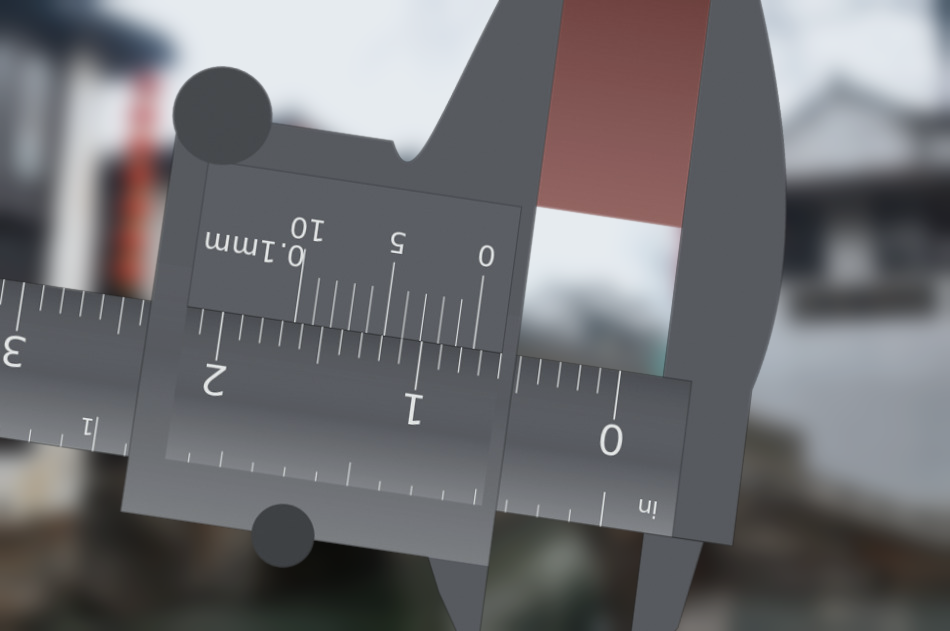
mm 7.4
